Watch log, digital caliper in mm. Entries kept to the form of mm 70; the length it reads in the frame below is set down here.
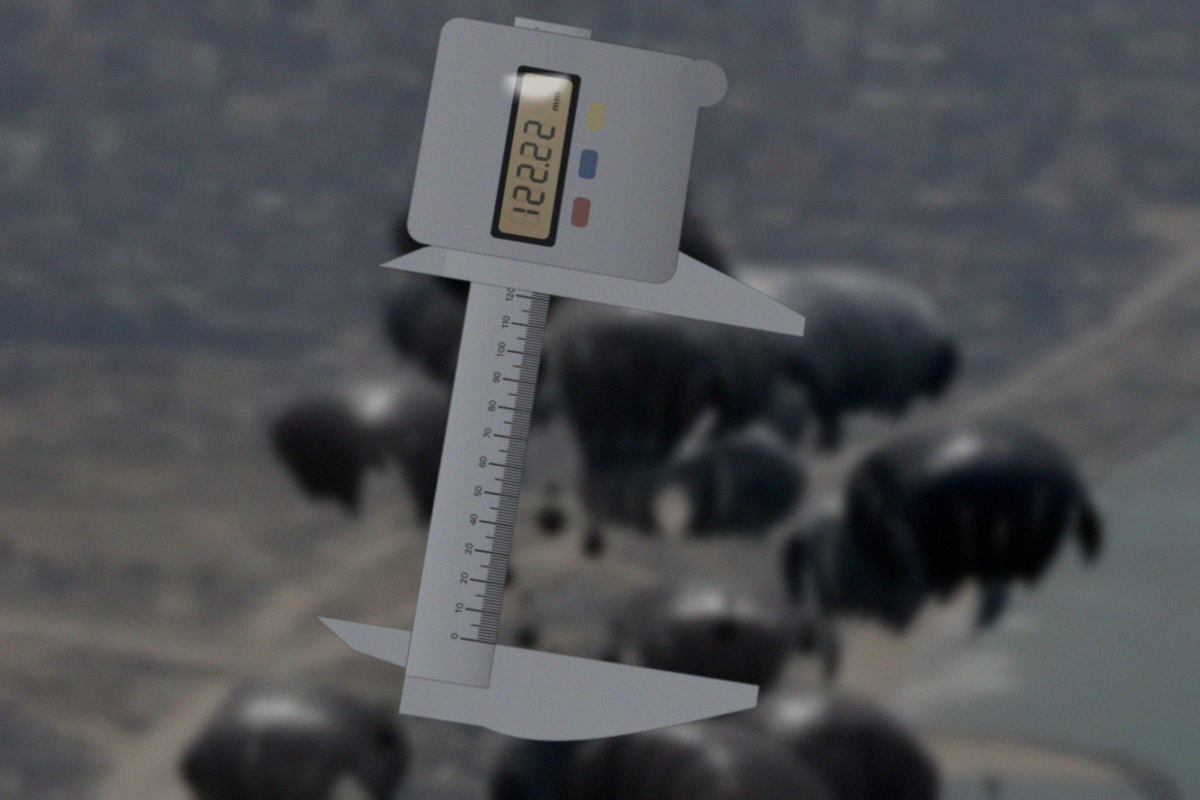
mm 122.22
